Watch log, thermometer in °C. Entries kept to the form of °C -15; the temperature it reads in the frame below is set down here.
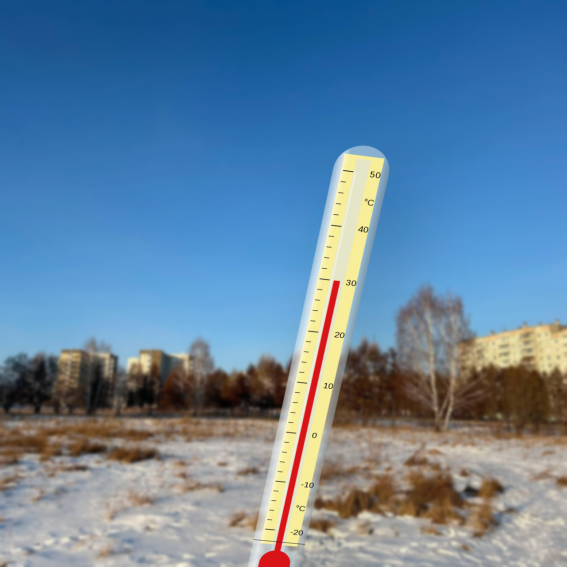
°C 30
